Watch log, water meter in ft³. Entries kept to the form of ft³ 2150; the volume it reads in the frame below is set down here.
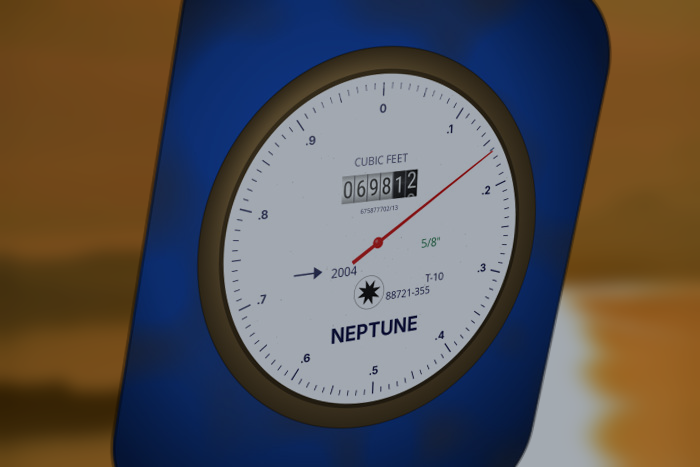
ft³ 69812.16
